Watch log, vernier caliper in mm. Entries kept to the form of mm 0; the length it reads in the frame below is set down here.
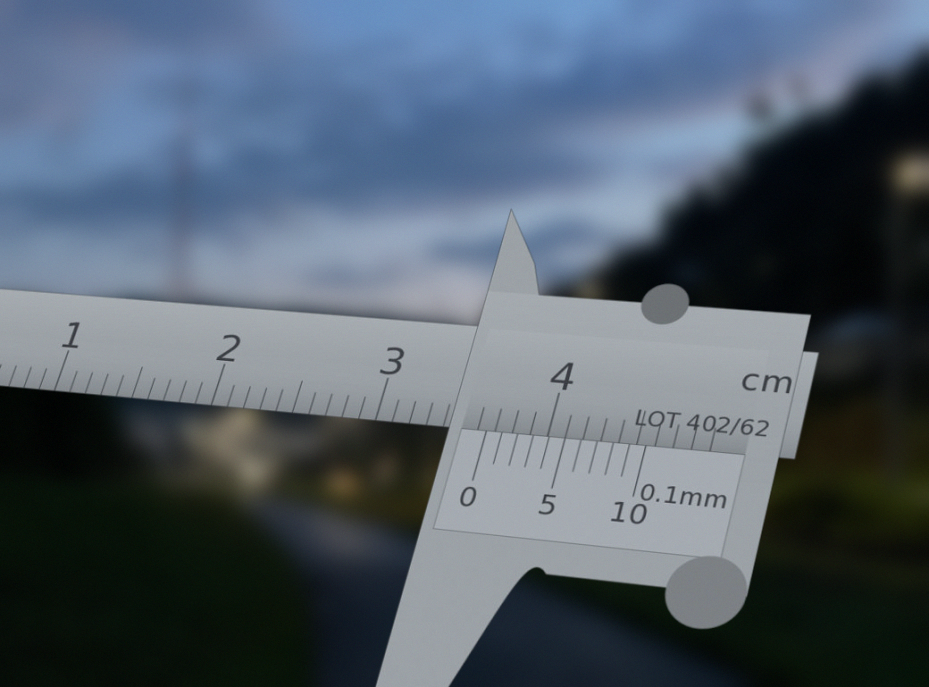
mm 36.5
